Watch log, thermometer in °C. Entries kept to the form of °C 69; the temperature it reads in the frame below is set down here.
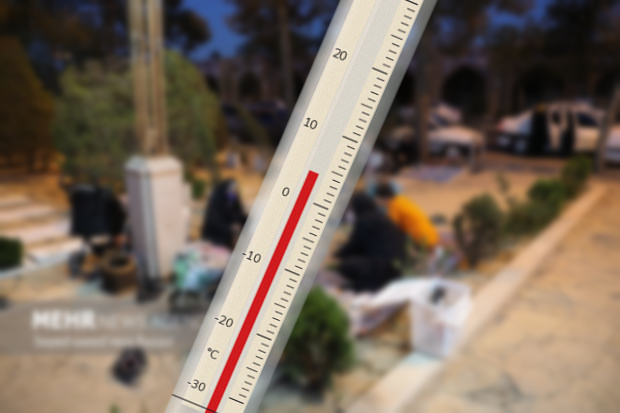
°C 4
